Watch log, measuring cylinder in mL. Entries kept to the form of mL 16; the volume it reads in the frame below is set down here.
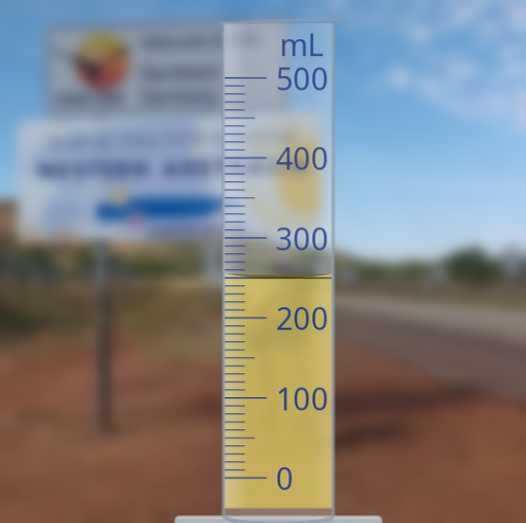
mL 250
